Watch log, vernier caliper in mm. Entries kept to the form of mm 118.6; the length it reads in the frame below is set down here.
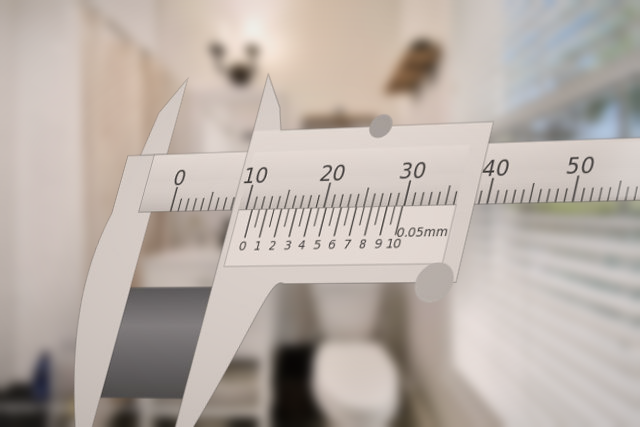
mm 10.8
